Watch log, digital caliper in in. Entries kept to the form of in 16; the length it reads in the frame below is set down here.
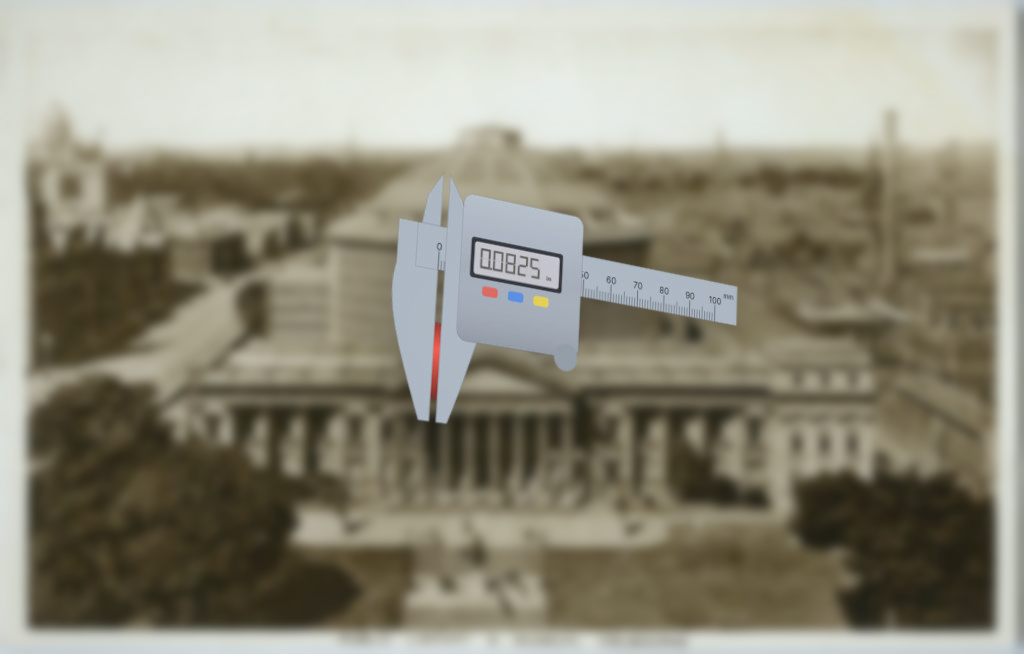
in 0.0825
